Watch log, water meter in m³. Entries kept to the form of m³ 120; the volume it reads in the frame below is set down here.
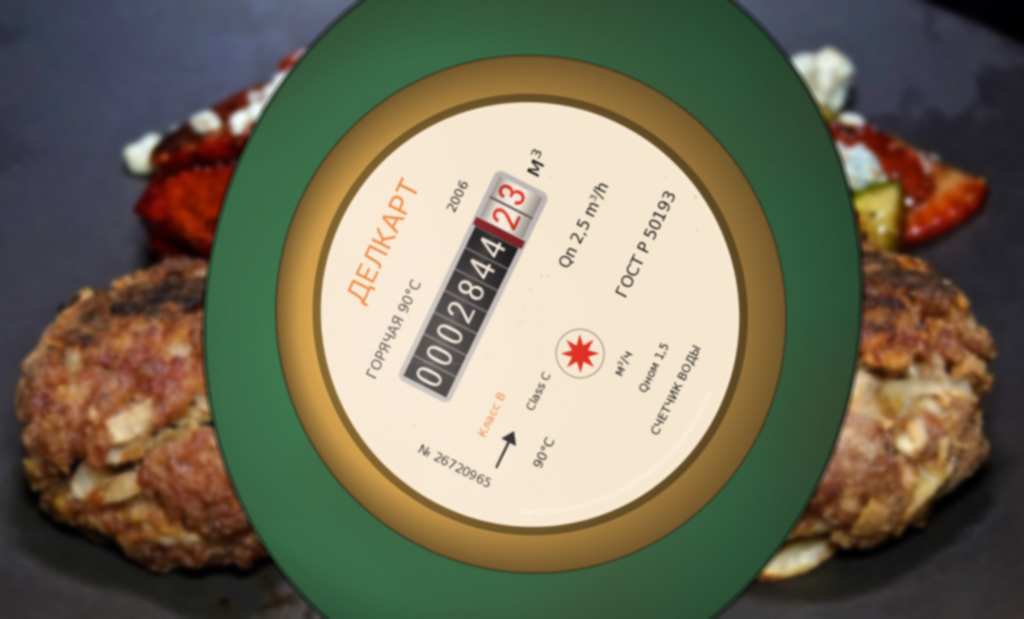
m³ 2844.23
